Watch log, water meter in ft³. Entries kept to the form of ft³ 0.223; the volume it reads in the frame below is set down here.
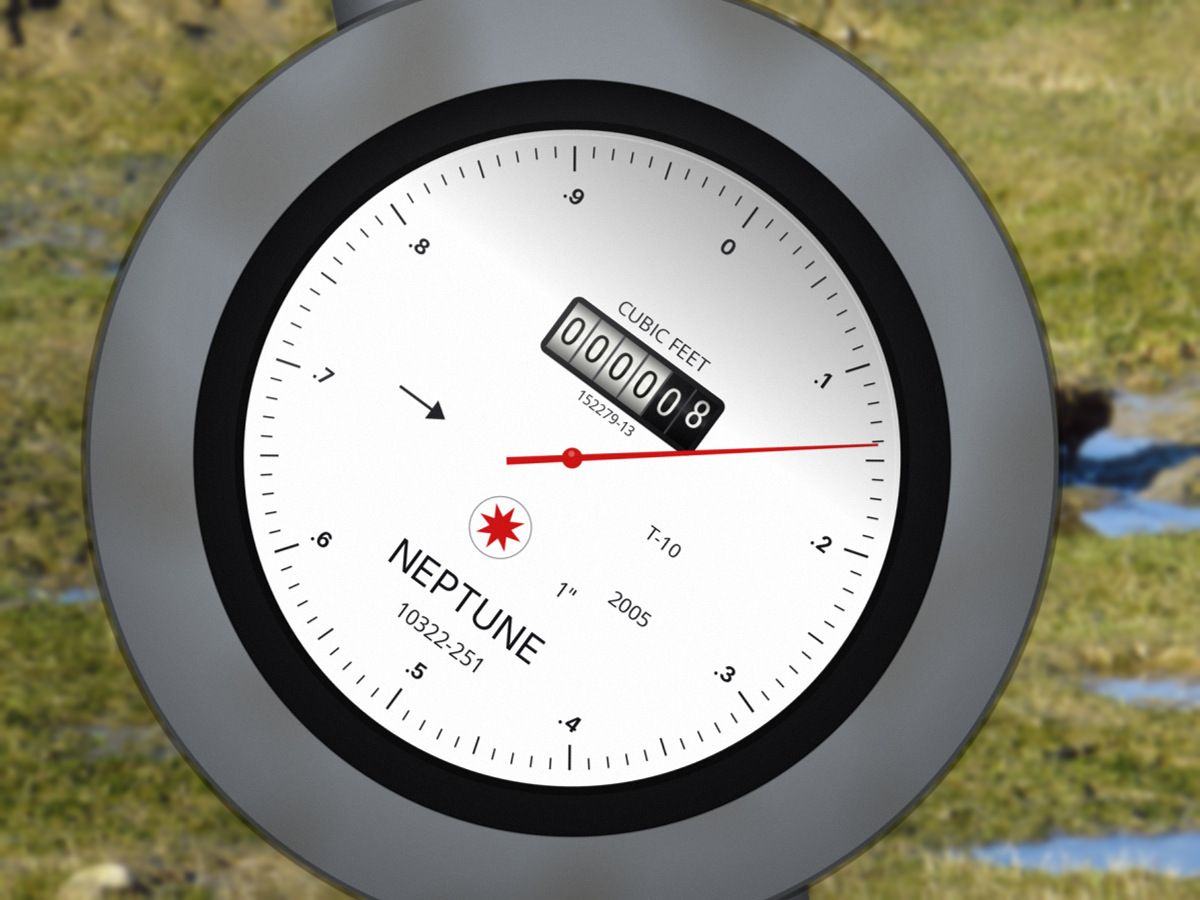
ft³ 8.14
